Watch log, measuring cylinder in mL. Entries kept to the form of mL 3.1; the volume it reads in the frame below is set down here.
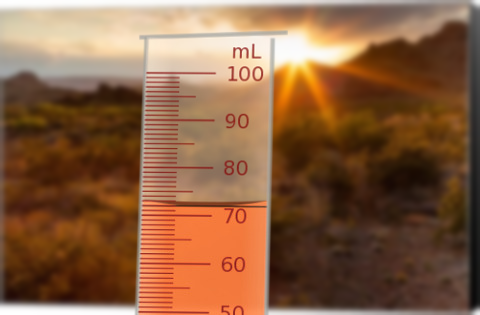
mL 72
